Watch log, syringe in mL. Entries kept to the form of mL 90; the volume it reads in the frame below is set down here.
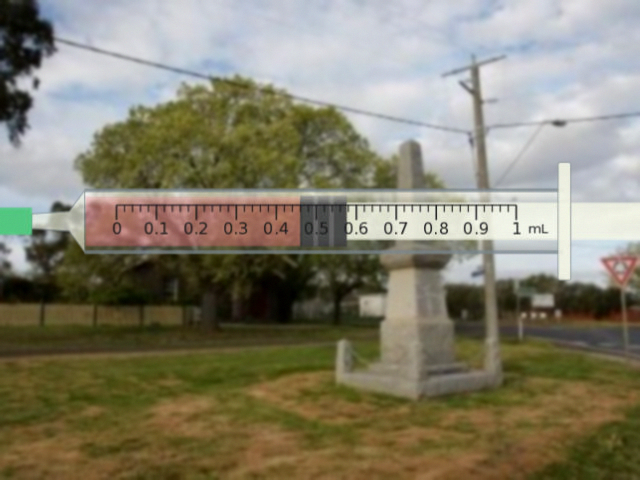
mL 0.46
